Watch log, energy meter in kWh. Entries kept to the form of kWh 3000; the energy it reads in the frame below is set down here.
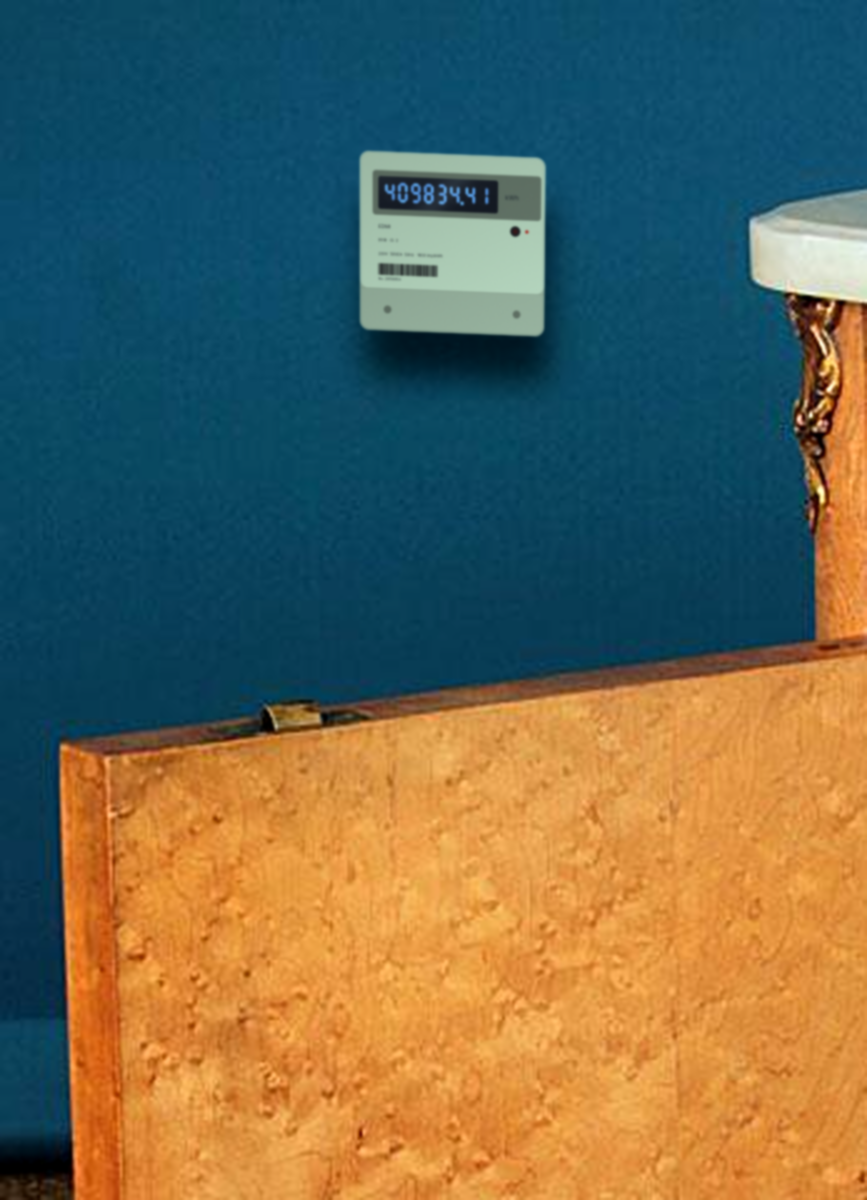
kWh 409834.41
